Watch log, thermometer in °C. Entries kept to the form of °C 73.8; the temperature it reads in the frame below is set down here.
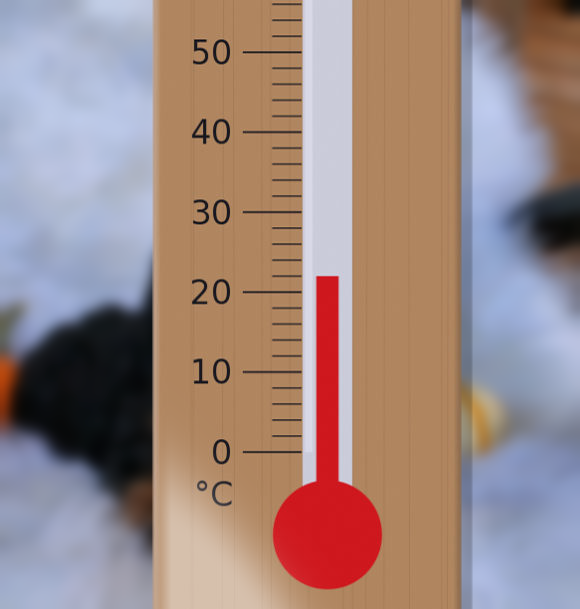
°C 22
